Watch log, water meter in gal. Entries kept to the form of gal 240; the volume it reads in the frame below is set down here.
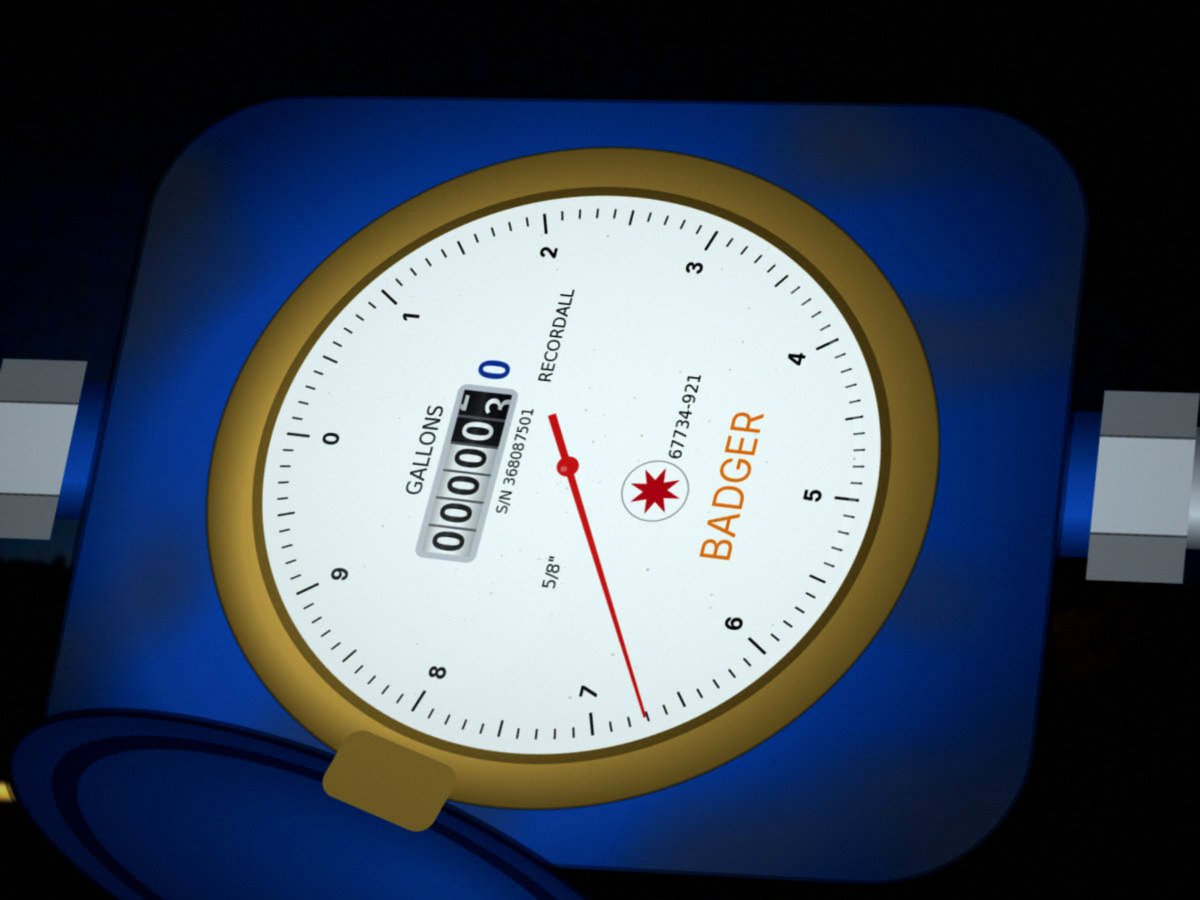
gal 26.7
